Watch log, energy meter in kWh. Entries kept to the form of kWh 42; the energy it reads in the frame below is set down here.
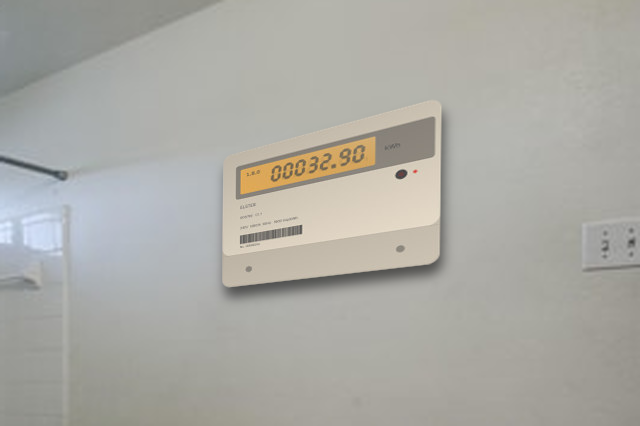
kWh 32.90
